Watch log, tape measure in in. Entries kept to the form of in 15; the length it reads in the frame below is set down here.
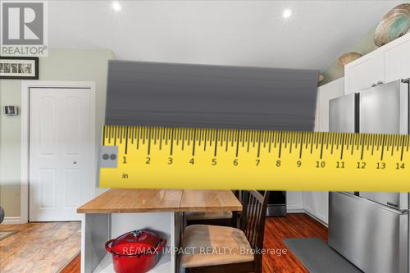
in 9.5
